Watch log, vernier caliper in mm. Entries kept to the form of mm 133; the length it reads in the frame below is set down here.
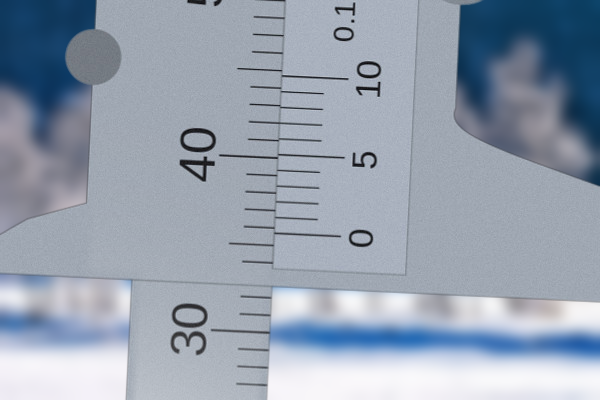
mm 35.7
